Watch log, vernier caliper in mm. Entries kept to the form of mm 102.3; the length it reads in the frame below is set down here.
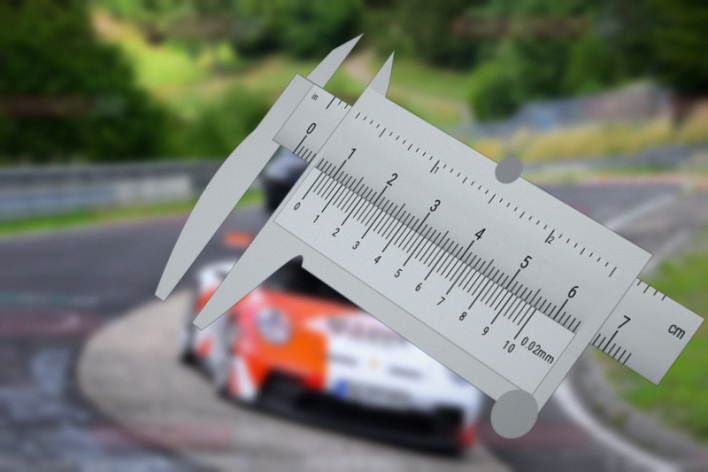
mm 7.5
